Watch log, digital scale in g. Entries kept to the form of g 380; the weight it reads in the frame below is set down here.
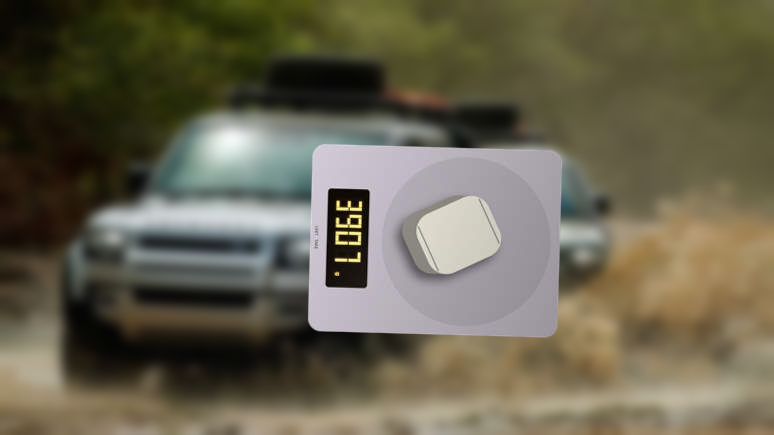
g 3907
